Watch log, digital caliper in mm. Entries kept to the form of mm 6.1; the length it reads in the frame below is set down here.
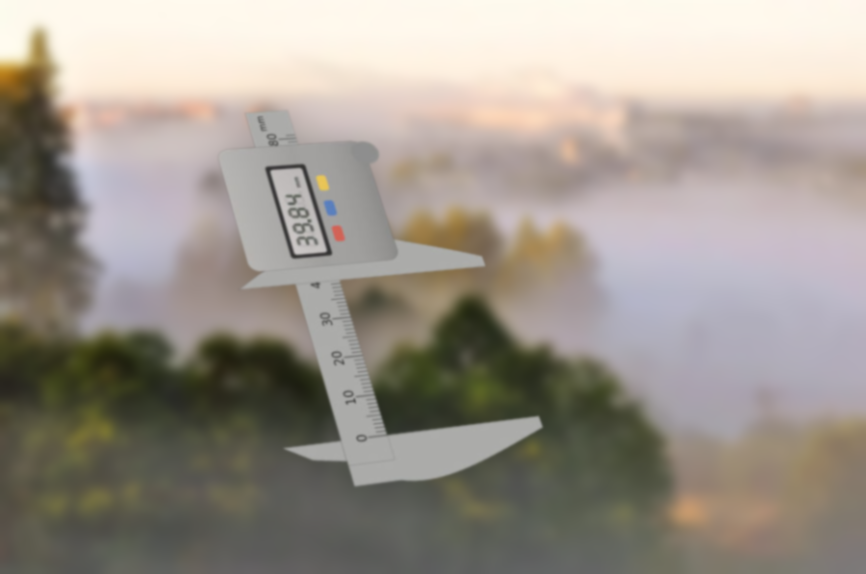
mm 39.84
